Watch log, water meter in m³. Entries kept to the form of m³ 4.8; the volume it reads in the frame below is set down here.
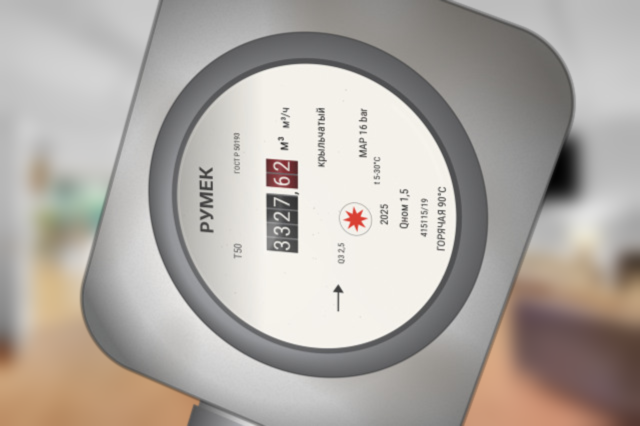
m³ 3327.62
